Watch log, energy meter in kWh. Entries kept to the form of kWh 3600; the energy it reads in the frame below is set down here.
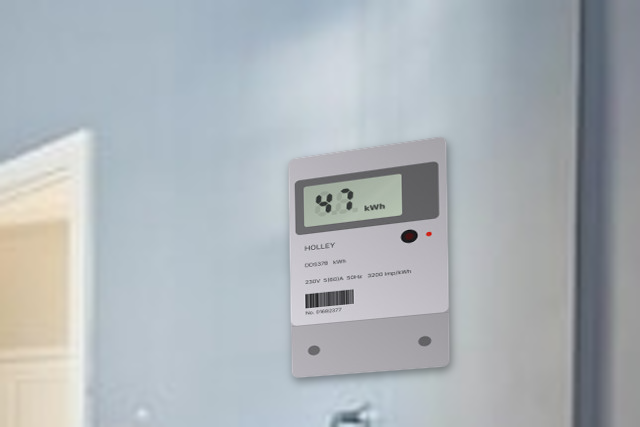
kWh 47
